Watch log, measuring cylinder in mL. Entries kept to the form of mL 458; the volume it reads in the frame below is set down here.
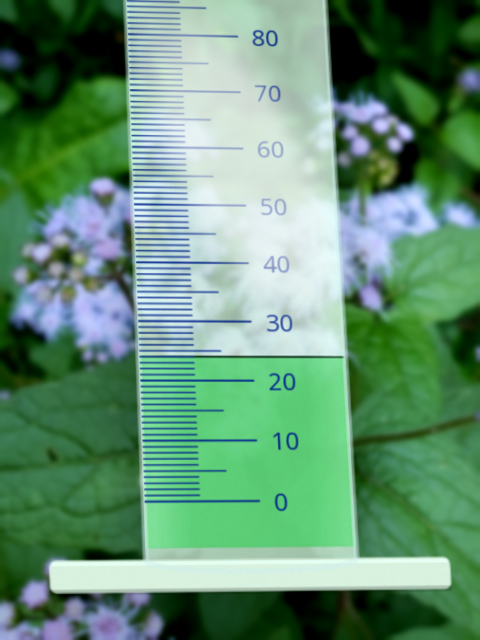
mL 24
